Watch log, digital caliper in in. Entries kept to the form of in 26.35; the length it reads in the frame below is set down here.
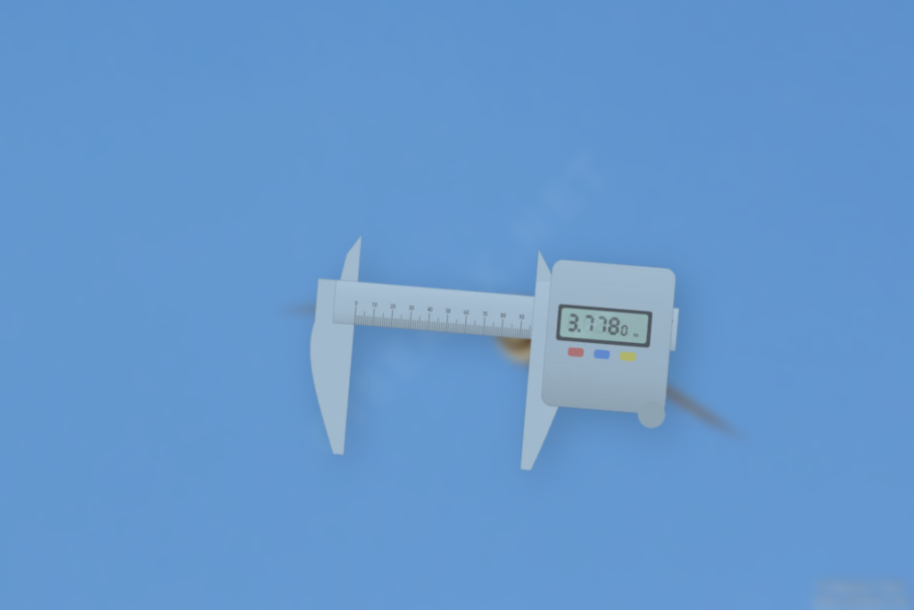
in 3.7780
